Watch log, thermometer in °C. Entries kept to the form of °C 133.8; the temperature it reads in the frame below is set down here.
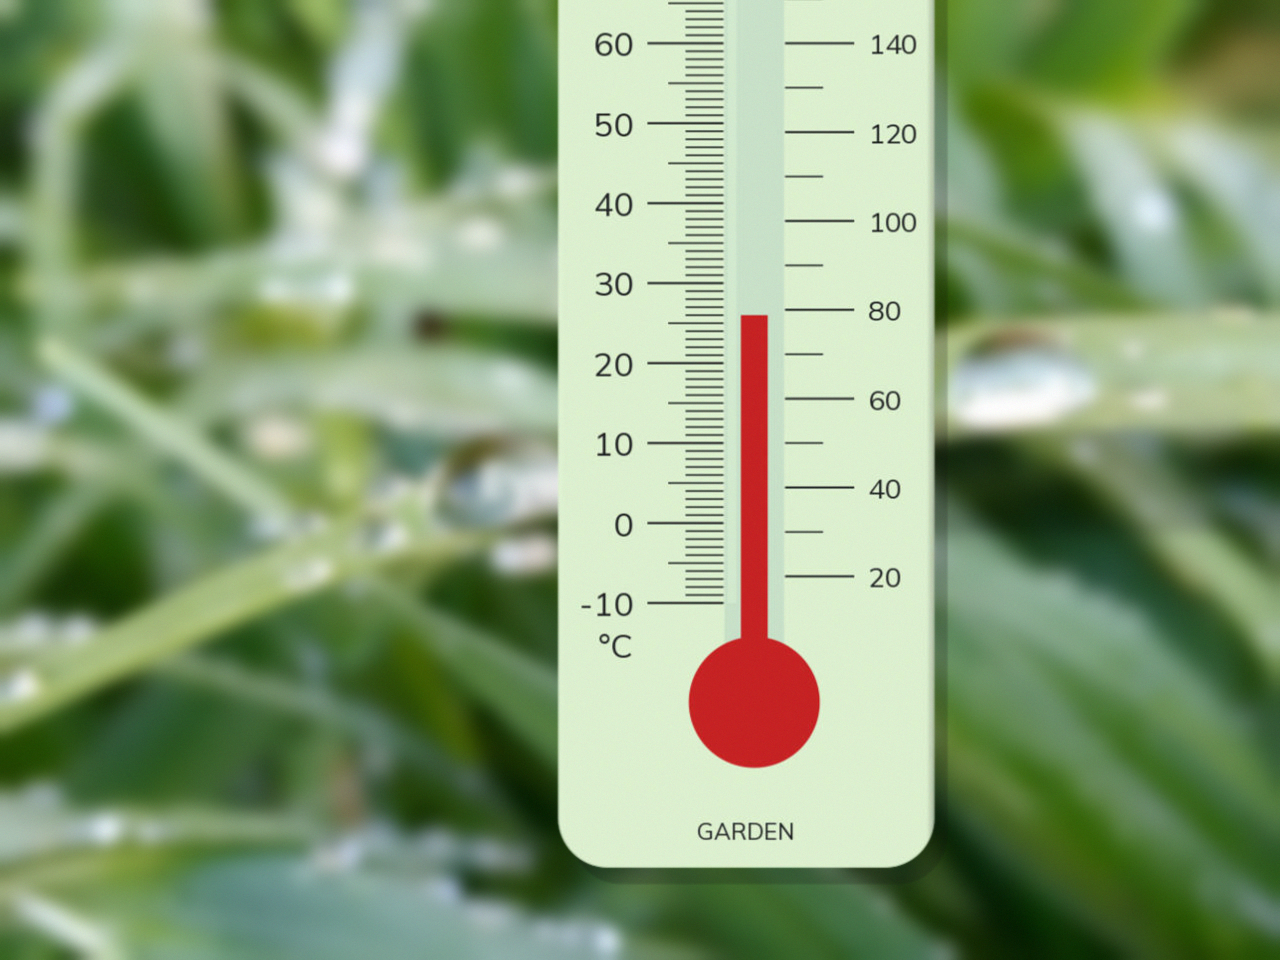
°C 26
